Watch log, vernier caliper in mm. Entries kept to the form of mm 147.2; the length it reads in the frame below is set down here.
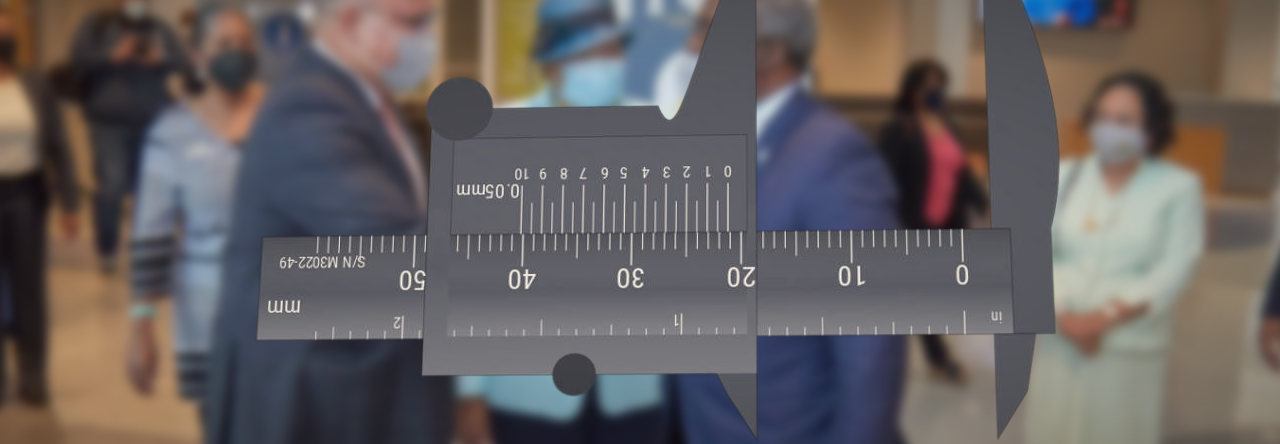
mm 21.2
